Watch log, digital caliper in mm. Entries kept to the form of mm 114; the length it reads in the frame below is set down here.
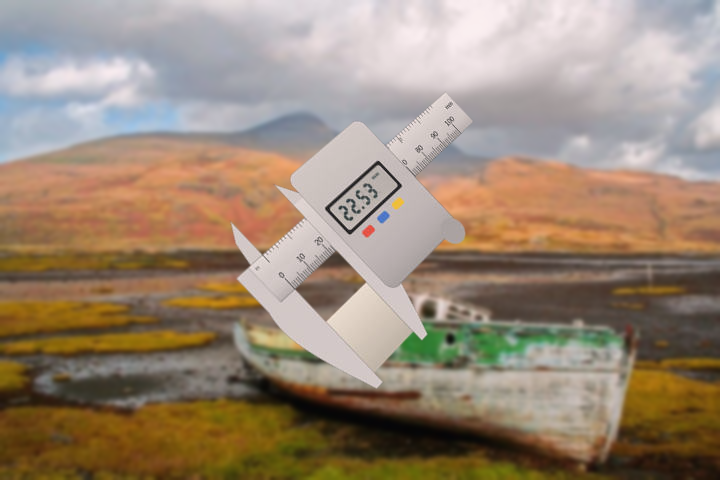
mm 22.53
